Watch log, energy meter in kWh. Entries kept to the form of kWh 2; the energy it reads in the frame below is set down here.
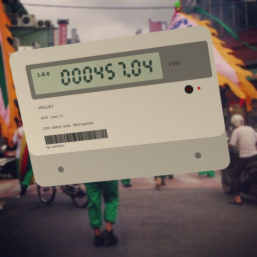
kWh 457.04
